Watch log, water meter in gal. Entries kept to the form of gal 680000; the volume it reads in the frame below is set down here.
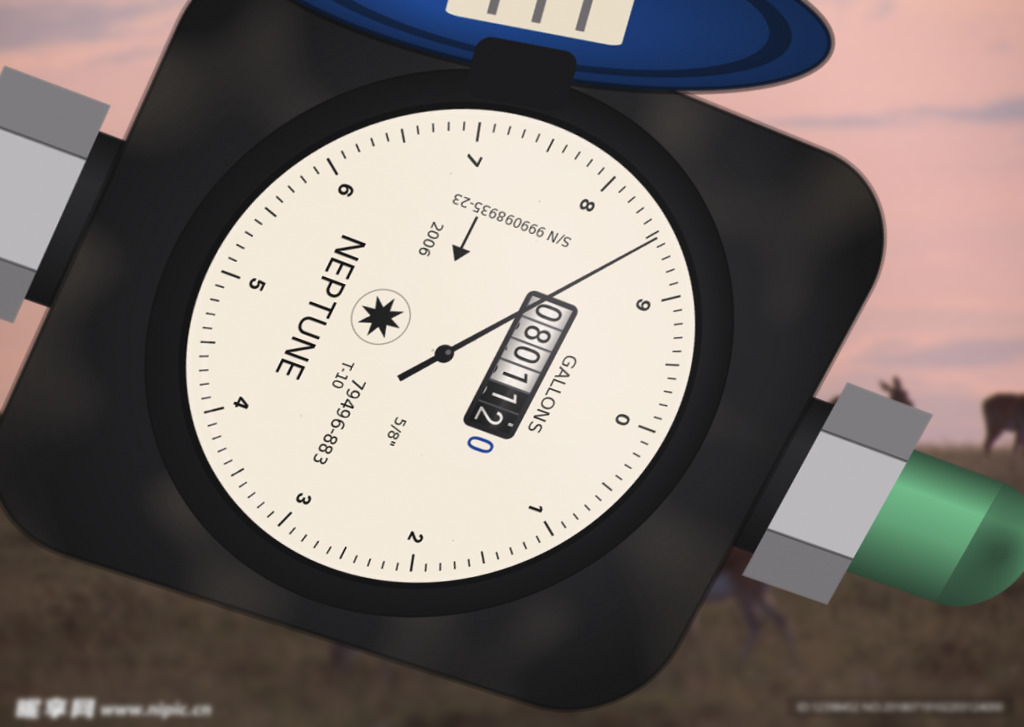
gal 801118.5
